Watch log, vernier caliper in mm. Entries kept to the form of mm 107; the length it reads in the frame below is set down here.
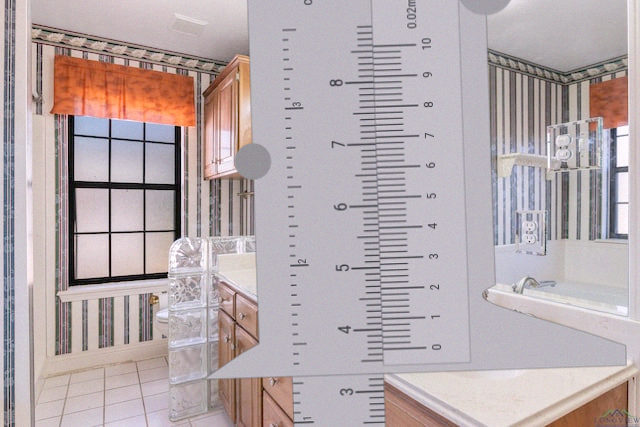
mm 36.8
